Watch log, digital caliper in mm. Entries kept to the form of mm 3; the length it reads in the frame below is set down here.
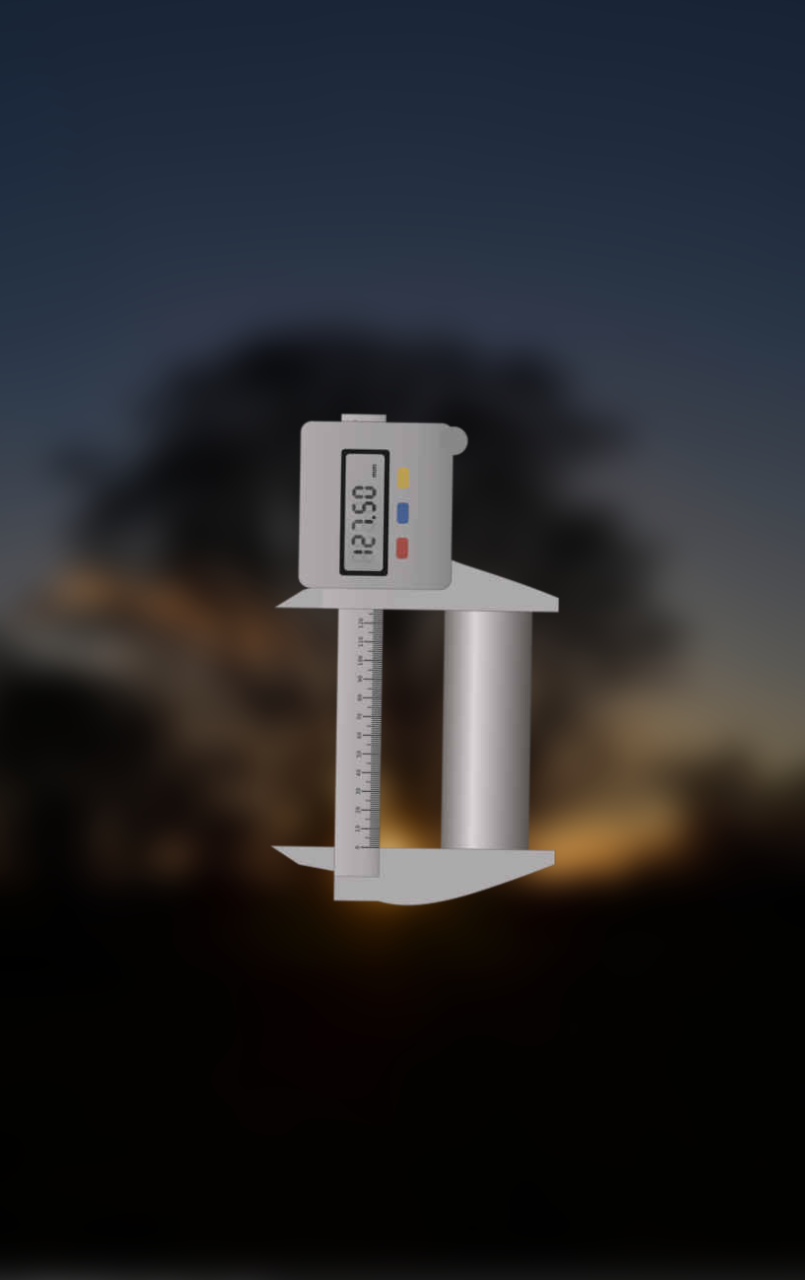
mm 127.50
